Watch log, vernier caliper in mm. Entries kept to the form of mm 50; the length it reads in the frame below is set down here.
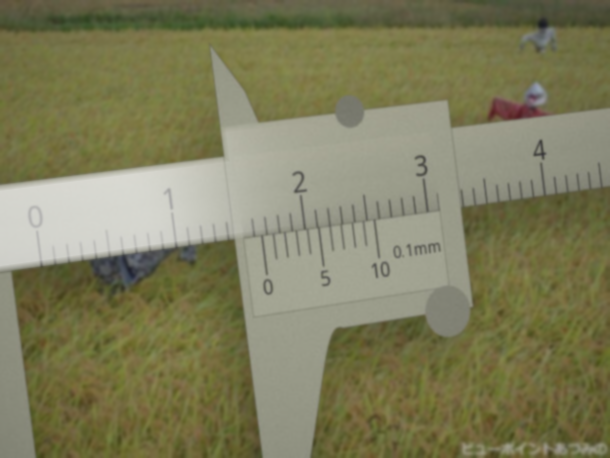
mm 16.6
